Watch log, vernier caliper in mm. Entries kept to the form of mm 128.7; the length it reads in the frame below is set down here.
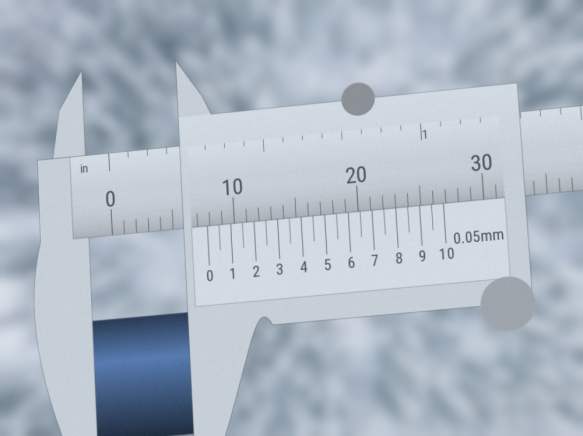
mm 7.8
